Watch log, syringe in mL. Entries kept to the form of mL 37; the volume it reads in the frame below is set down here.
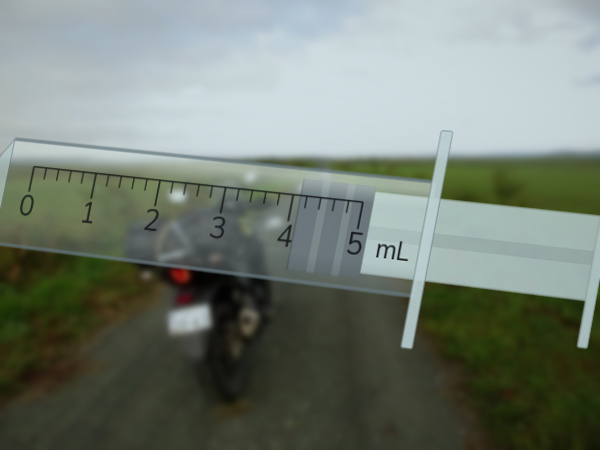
mL 4.1
